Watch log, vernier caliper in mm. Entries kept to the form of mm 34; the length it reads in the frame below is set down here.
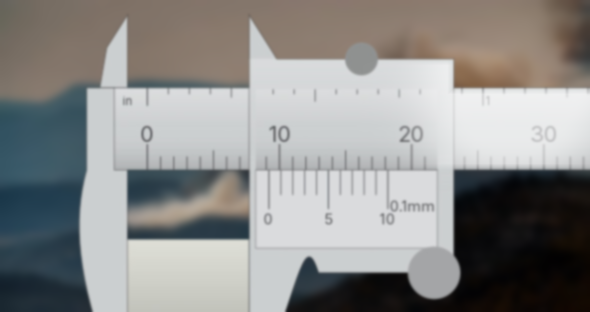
mm 9.2
